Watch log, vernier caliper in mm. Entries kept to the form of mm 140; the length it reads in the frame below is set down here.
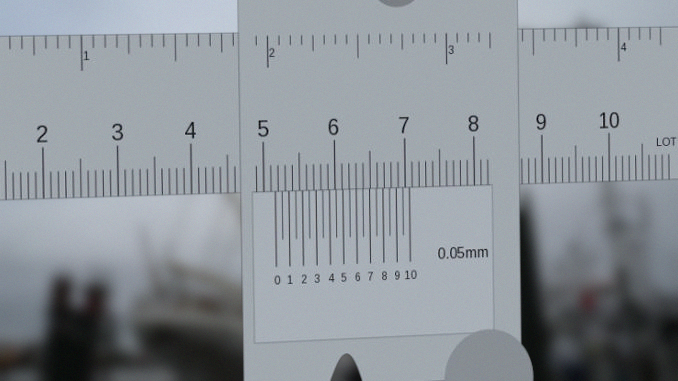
mm 51.6
